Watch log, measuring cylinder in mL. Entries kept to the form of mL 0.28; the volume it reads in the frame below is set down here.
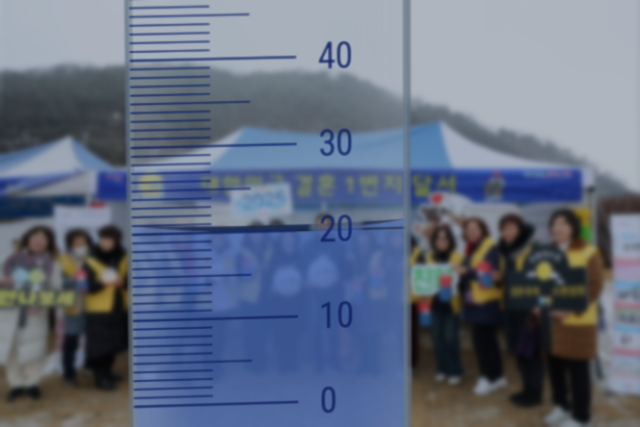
mL 20
